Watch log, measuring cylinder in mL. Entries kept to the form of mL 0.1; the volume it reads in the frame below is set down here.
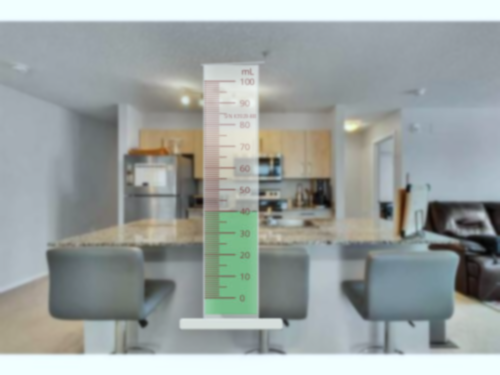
mL 40
